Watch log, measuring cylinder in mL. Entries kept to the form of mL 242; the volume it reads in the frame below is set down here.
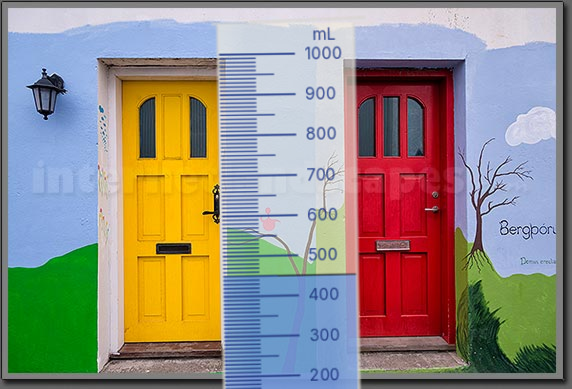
mL 450
